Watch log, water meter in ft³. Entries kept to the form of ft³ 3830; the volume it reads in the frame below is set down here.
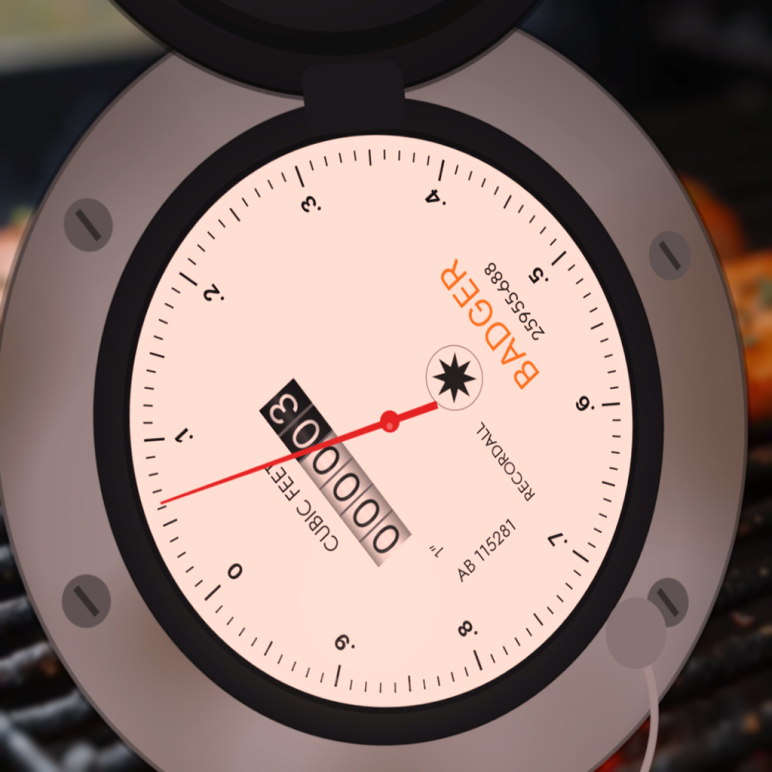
ft³ 3.06
